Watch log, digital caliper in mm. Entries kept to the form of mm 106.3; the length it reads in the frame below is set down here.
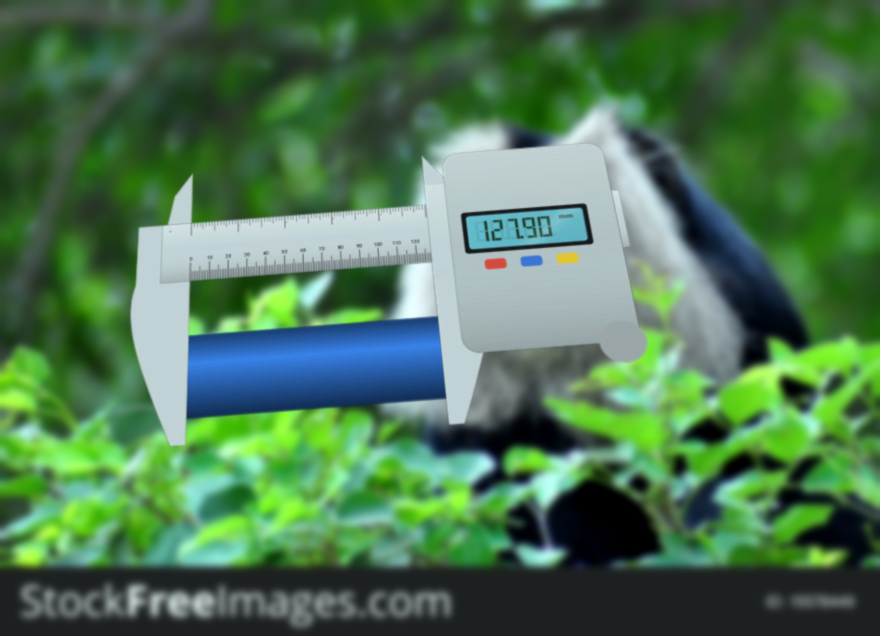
mm 127.90
